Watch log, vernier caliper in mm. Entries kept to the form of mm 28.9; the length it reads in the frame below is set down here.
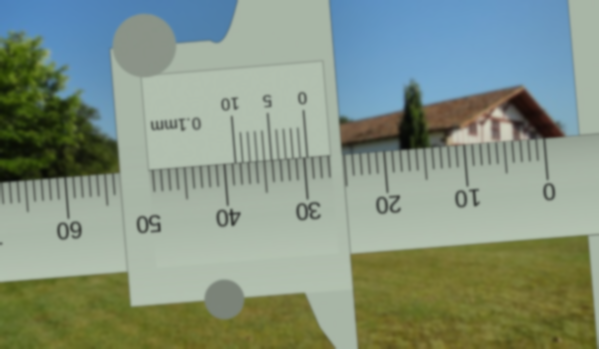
mm 29.6
